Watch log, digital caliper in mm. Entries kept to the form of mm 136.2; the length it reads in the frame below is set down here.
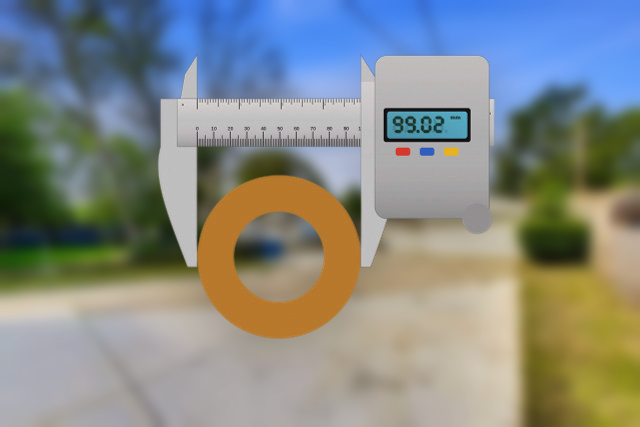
mm 99.02
